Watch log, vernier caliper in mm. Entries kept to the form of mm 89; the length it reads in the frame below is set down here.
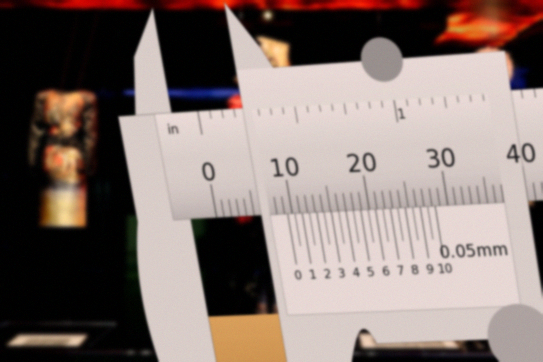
mm 9.4
